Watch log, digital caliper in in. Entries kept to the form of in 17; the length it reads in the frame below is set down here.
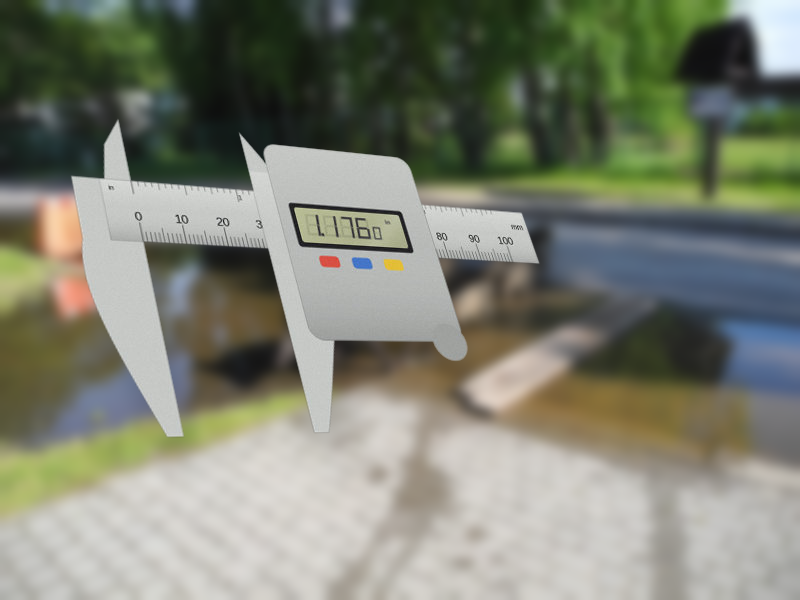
in 1.1760
